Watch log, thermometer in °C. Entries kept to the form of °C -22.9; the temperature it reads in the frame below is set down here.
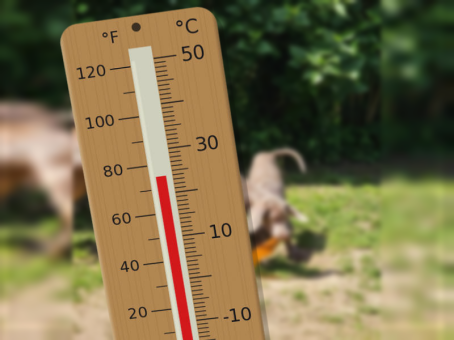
°C 24
